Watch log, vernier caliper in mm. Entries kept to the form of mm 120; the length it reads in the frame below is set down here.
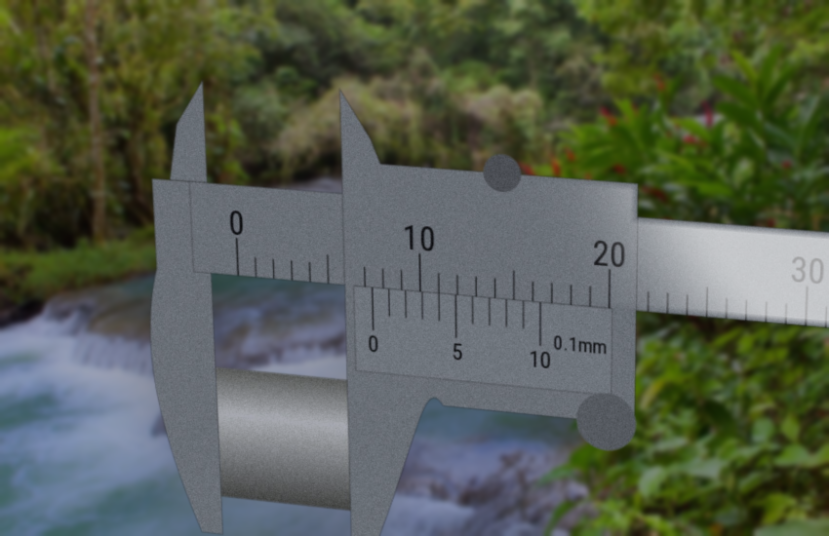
mm 7.4
